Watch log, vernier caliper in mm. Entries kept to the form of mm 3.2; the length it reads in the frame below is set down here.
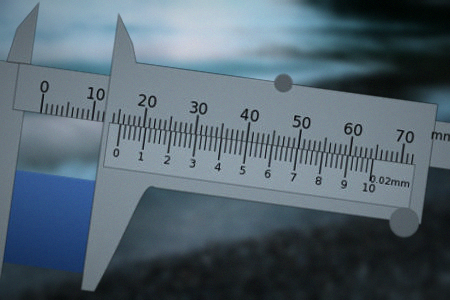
mm 15.5
